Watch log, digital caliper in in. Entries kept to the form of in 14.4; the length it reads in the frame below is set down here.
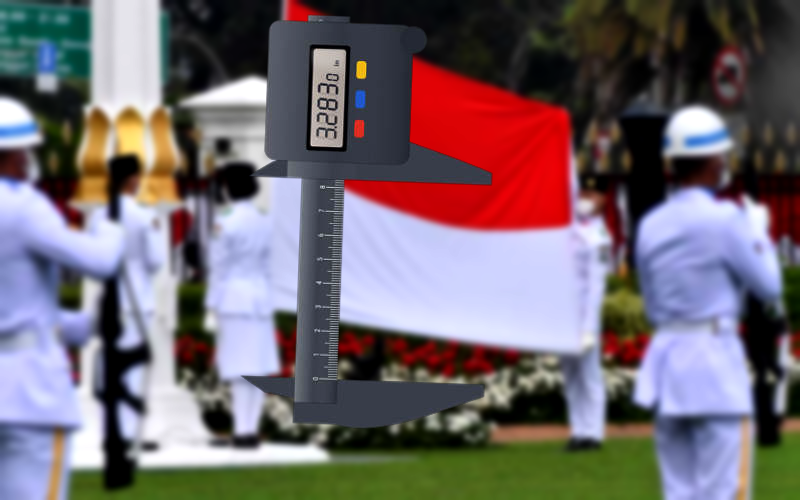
in 3.2830
